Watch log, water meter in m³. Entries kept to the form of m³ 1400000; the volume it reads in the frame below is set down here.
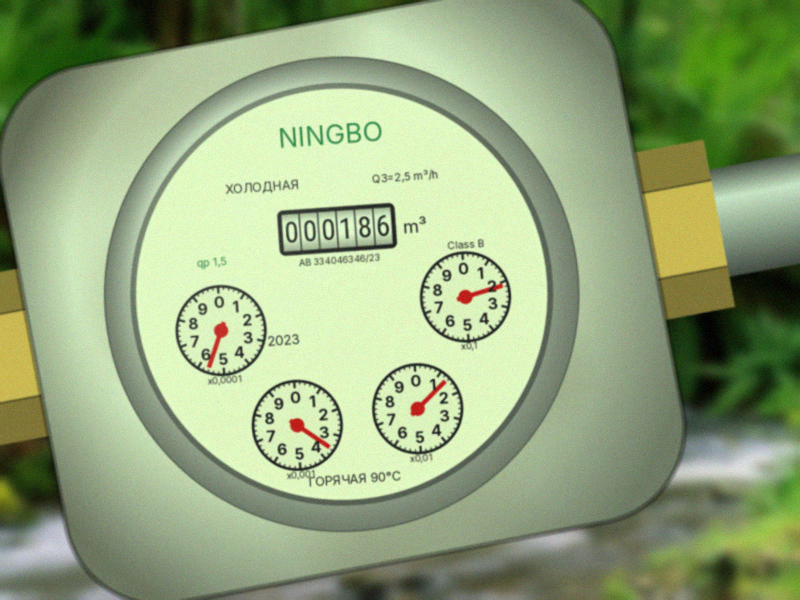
m³ 186.2135
